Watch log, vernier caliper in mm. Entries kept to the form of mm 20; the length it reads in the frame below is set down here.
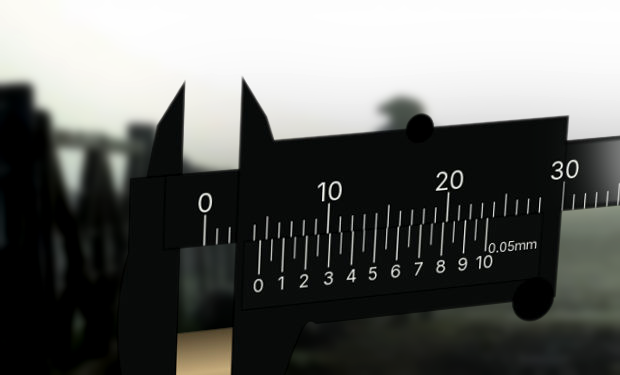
mm 4.5
